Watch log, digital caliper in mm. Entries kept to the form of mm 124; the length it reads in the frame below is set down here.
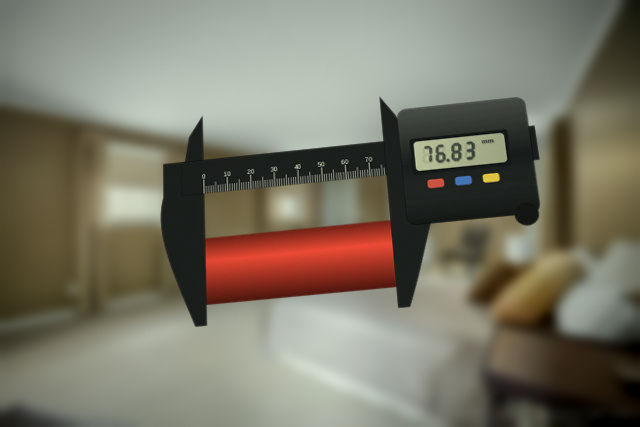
mm 76.83
